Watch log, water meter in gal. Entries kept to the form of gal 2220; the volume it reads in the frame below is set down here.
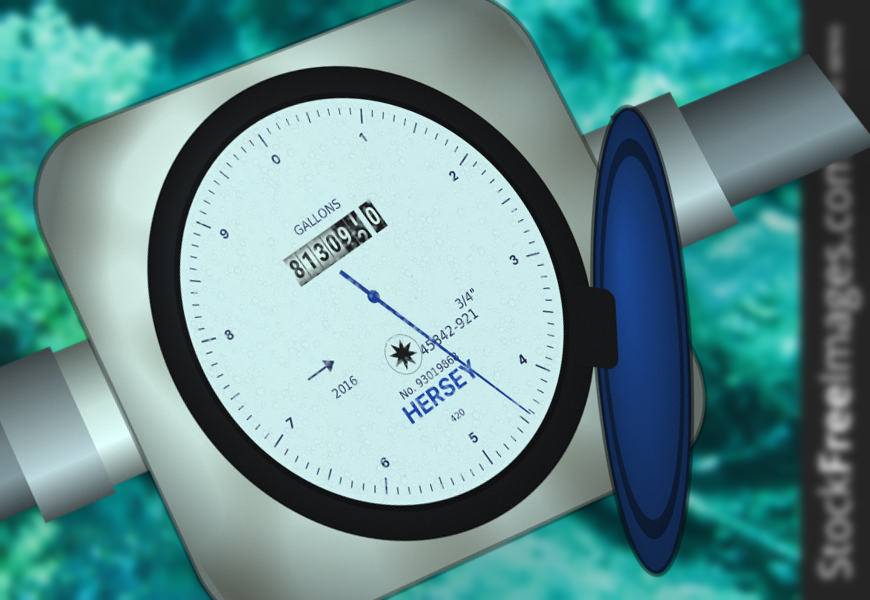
gal 8130914.4
